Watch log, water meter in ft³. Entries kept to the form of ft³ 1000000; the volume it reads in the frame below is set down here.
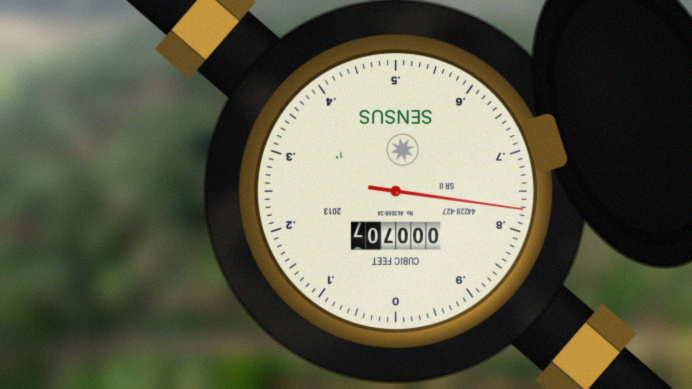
ft³ 706.77
